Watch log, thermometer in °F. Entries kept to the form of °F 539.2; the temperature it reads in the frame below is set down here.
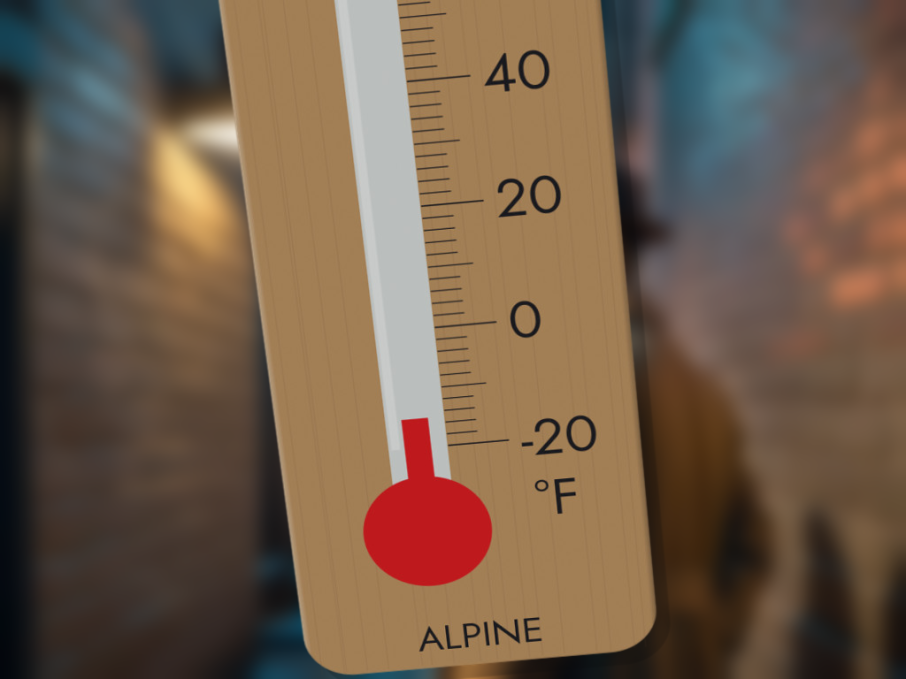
°F -15
